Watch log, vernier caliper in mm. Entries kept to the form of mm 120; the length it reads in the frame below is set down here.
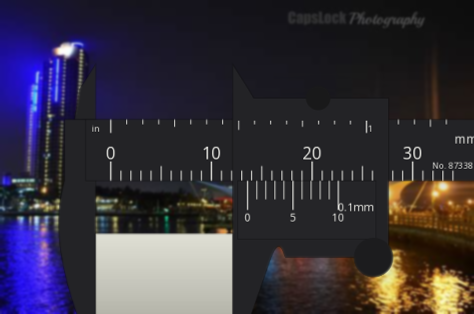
mm 13.6
